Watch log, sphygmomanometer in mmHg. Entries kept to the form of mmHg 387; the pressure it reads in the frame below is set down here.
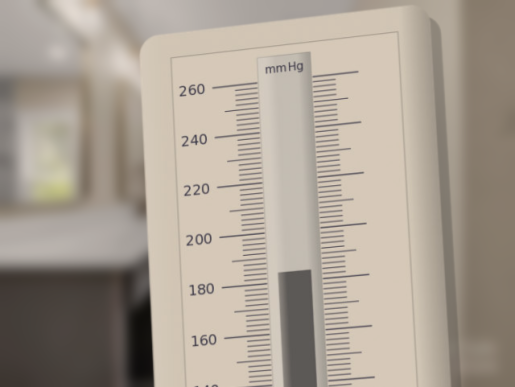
mmHg 184
